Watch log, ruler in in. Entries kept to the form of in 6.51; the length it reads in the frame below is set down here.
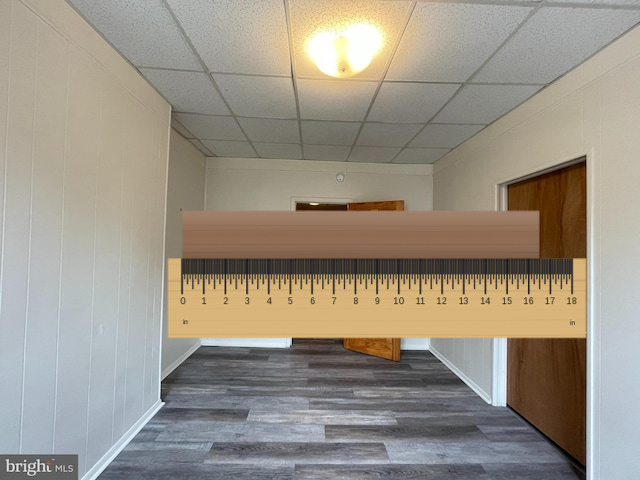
in 16.5
